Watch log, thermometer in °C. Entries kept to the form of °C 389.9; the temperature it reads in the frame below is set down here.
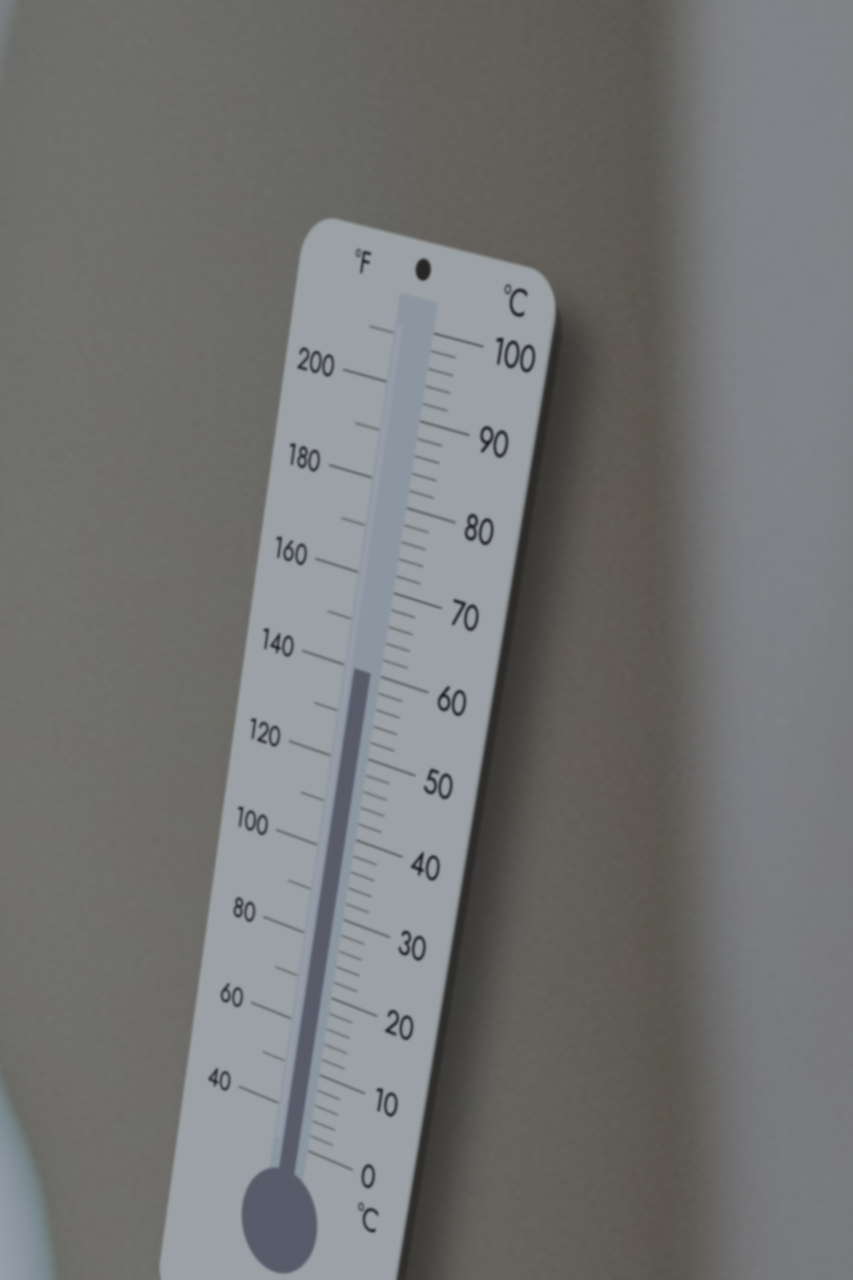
°C 60
